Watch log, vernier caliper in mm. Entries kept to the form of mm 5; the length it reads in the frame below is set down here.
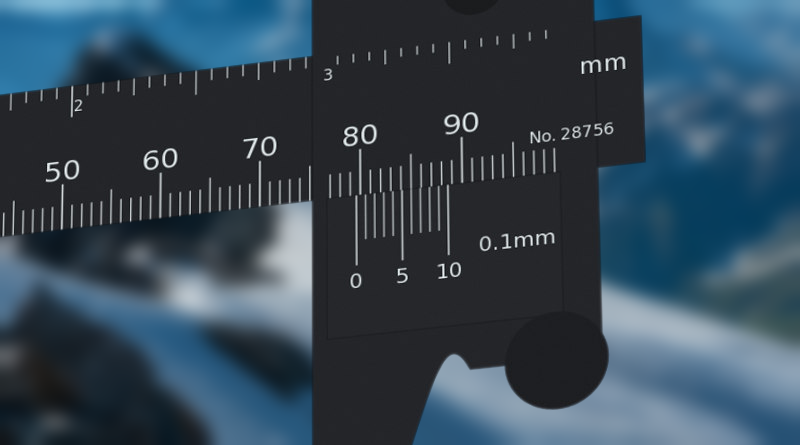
mm 79.6
